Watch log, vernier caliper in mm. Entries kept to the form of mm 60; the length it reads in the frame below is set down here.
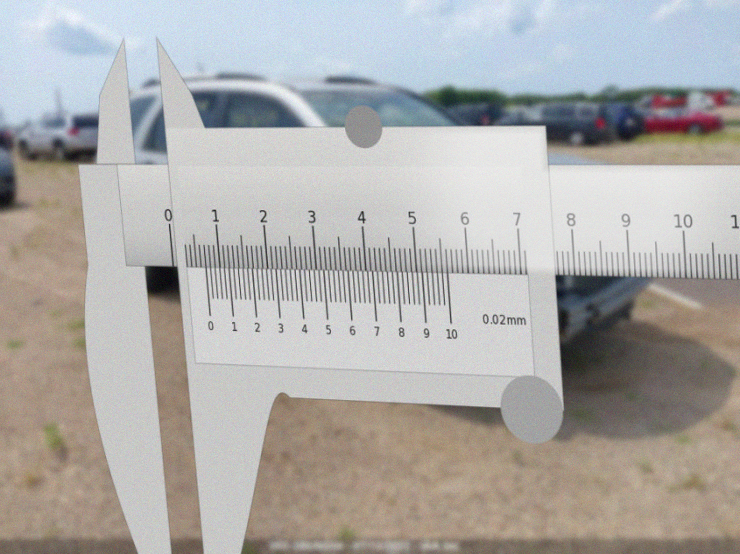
mm 7.0
